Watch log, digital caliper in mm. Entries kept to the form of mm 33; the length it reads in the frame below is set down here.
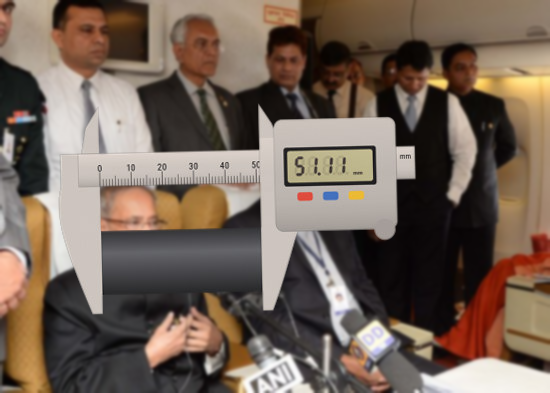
mm 51.11
